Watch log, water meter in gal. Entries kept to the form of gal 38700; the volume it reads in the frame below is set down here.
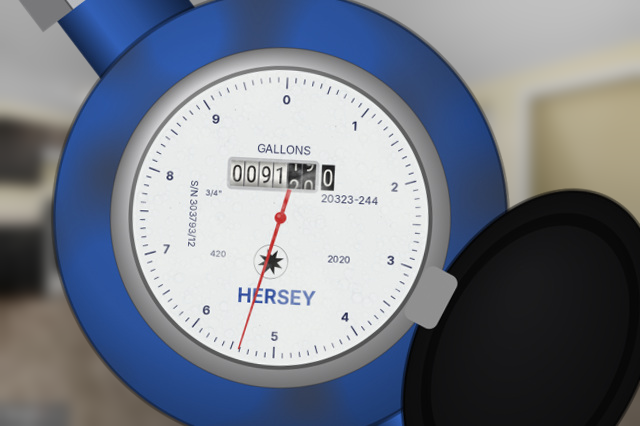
gal 91195.4
